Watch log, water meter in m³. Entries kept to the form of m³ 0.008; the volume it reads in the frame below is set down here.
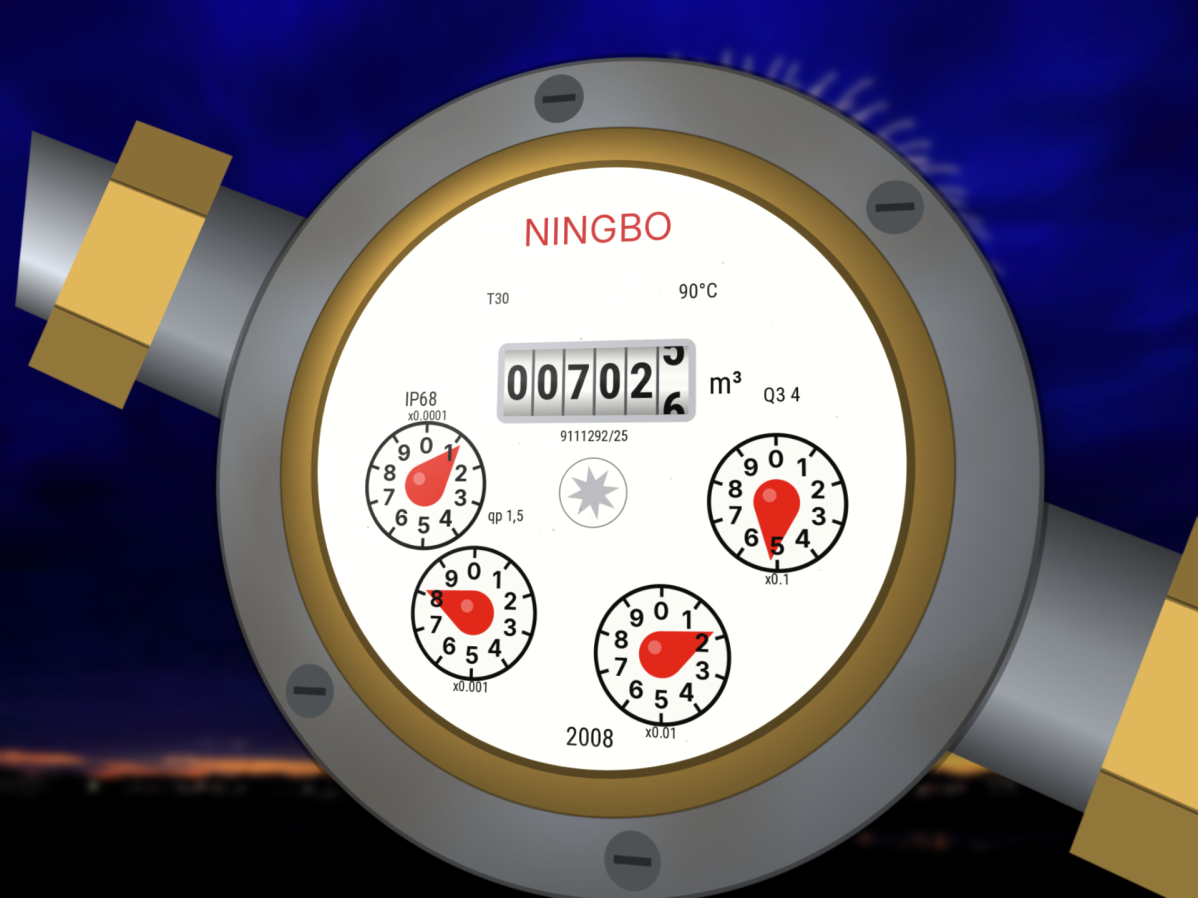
m³ 7025.5181
